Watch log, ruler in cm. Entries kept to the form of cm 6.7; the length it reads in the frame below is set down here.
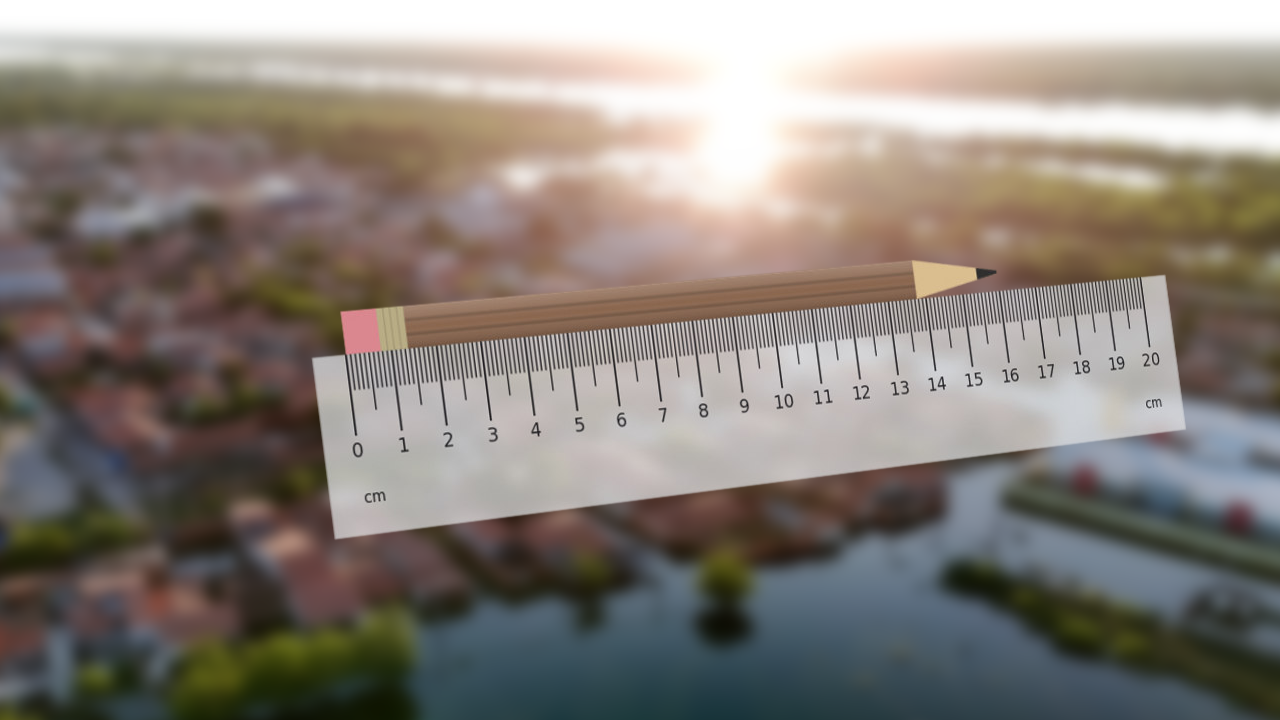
cm 16
